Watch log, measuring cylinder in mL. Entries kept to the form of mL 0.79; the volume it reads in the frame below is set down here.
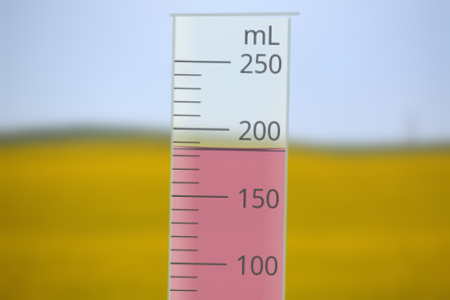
mL 185
